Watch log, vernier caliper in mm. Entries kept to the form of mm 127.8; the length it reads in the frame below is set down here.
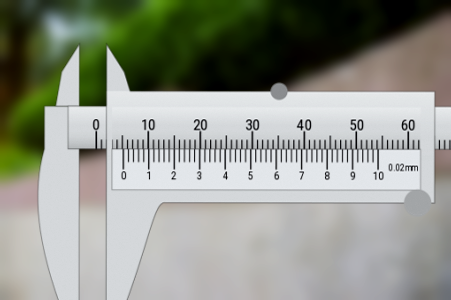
mm 5.2
